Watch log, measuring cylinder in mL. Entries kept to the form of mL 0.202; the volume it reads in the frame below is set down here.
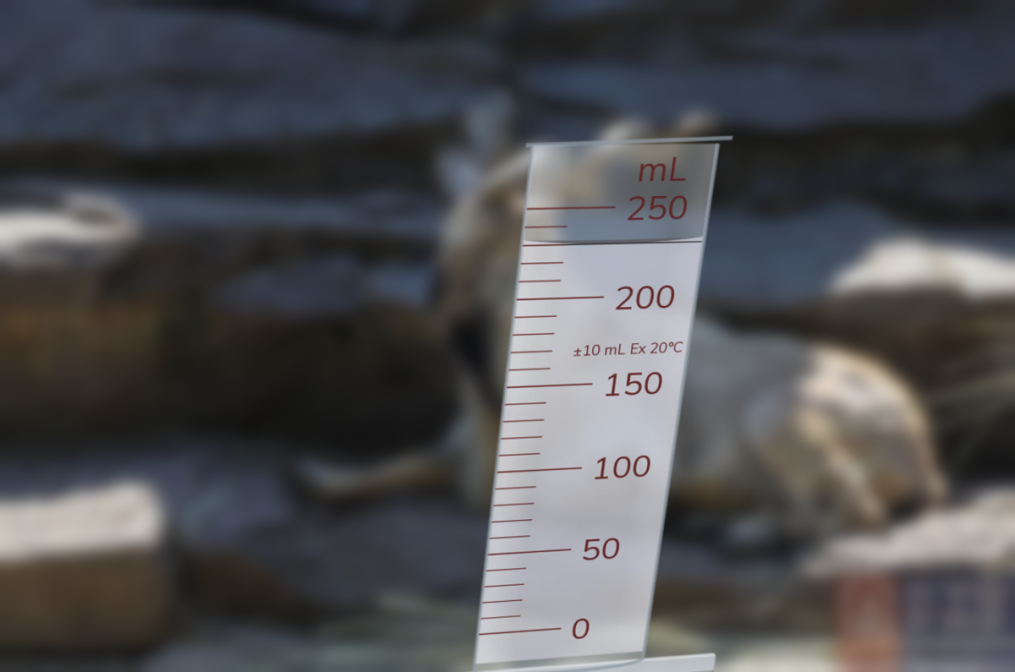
mL 230
